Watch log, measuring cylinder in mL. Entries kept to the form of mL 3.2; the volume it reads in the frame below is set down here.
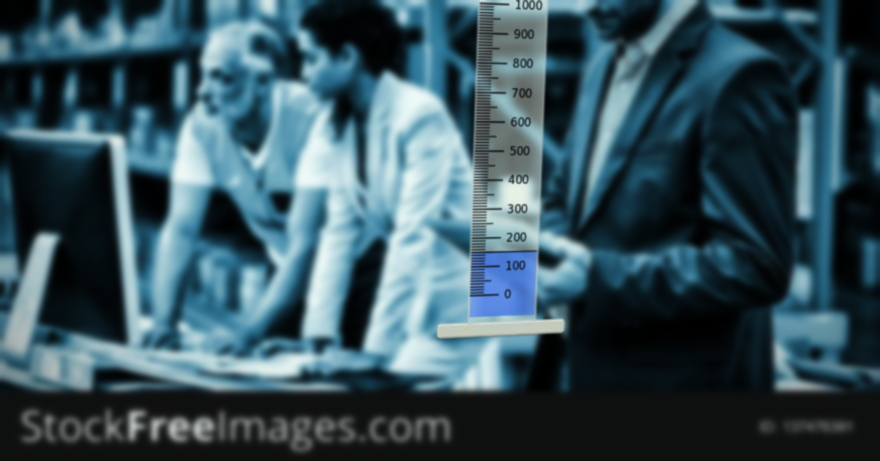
mL 150
